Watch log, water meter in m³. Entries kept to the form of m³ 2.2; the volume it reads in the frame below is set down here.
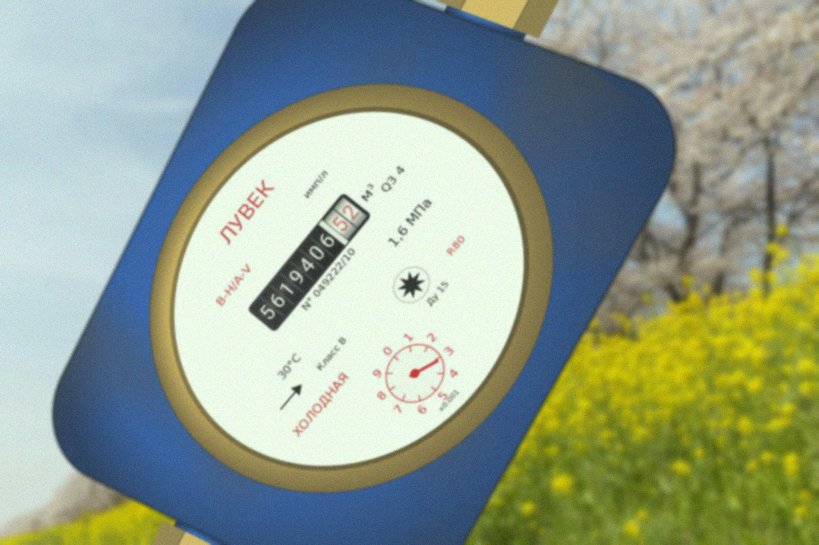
m³ 5619406.523
